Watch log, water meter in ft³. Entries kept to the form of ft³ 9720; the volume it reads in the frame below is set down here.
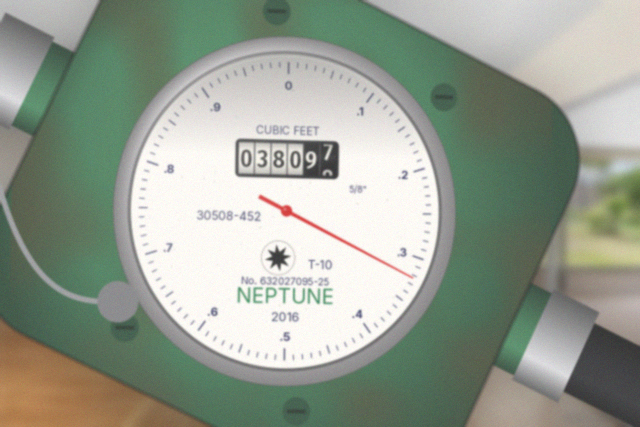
ft³ 38097.32
